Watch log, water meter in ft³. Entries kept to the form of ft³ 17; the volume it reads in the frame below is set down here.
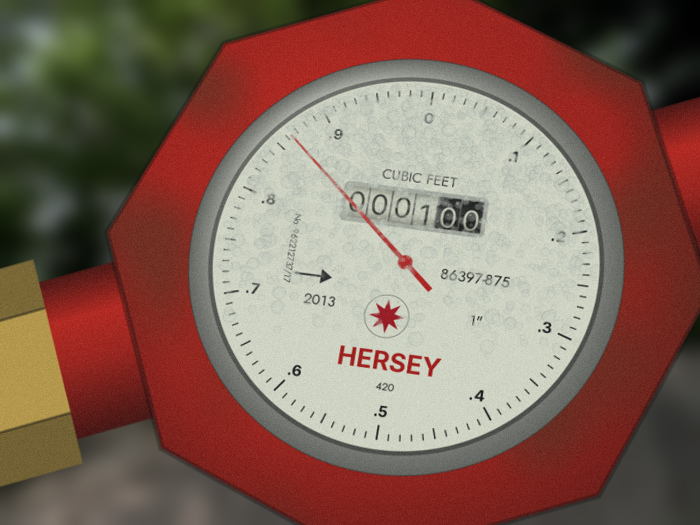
ft³ 99.86
